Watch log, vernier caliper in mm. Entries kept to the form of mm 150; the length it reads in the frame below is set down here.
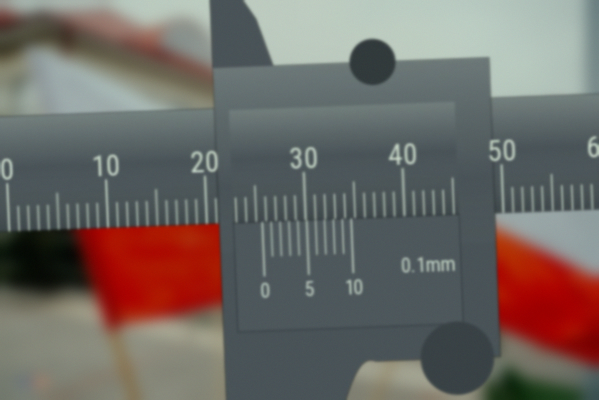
mm 25.6
